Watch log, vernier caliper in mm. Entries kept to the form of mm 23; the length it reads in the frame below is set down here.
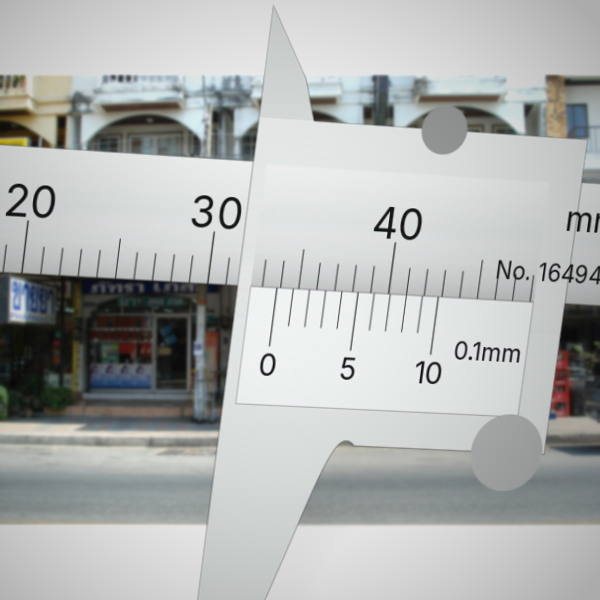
mm 33.8
